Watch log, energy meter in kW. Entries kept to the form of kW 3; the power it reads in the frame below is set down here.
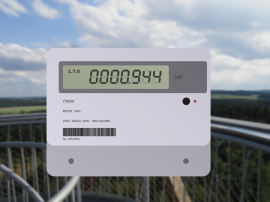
kW 0.944
